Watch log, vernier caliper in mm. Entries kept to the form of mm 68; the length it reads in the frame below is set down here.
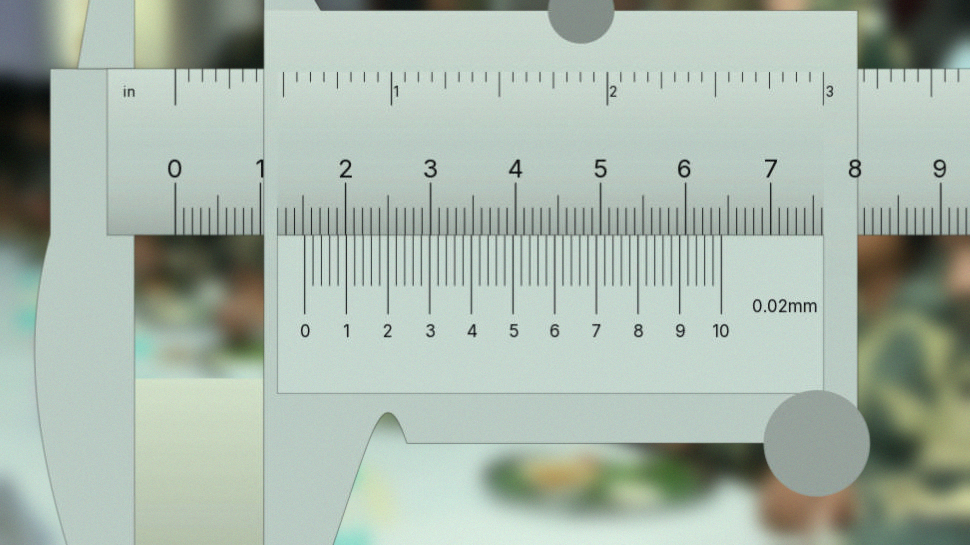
mm 15.2
